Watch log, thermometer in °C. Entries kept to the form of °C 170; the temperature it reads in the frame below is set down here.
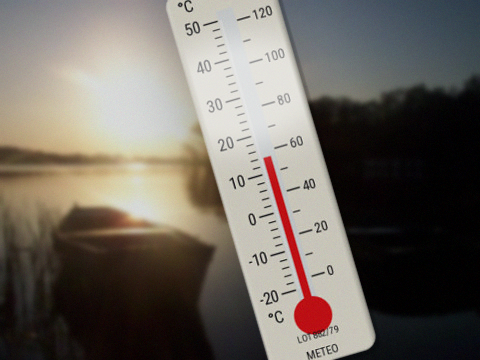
°C 14
